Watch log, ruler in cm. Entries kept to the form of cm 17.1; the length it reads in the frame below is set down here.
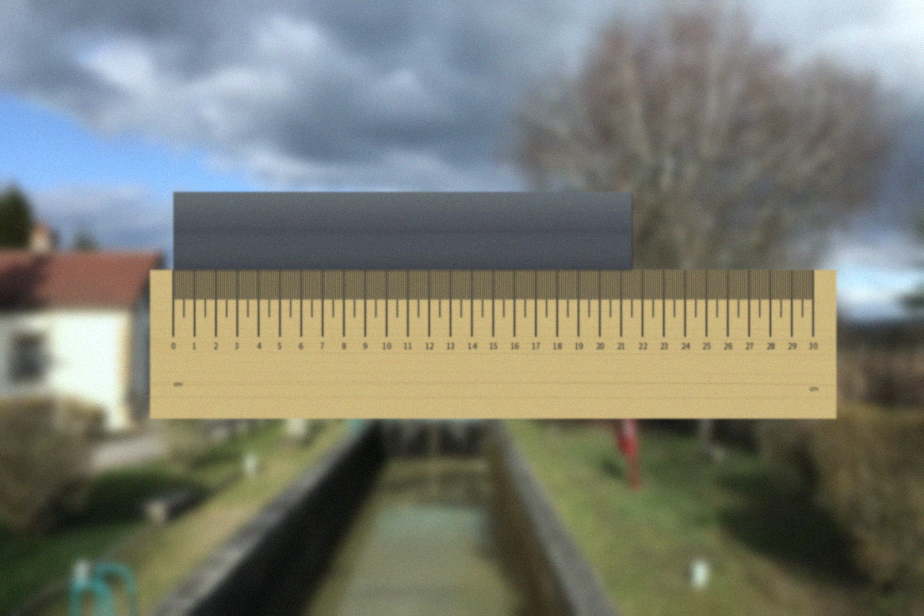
cm 21.5
